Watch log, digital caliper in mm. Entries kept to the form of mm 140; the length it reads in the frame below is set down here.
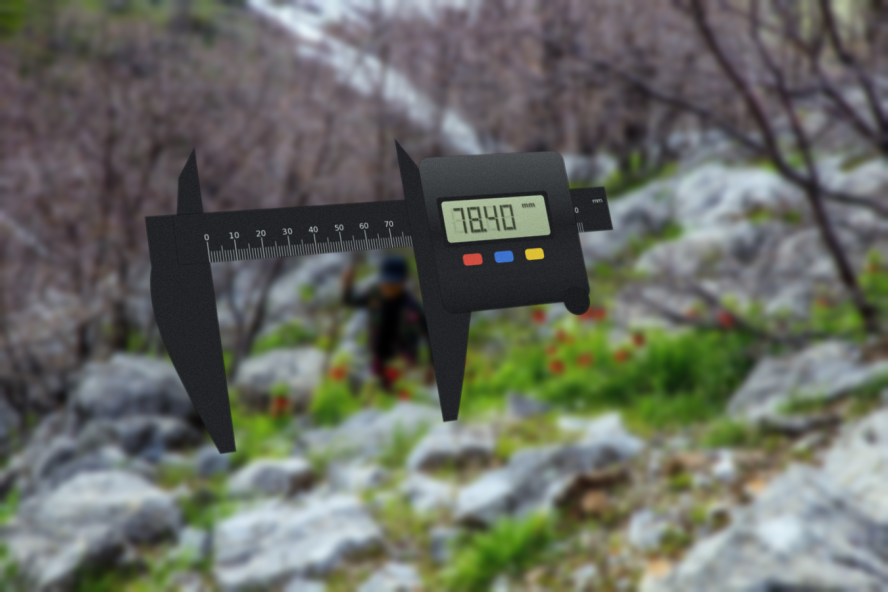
mm 78.40
